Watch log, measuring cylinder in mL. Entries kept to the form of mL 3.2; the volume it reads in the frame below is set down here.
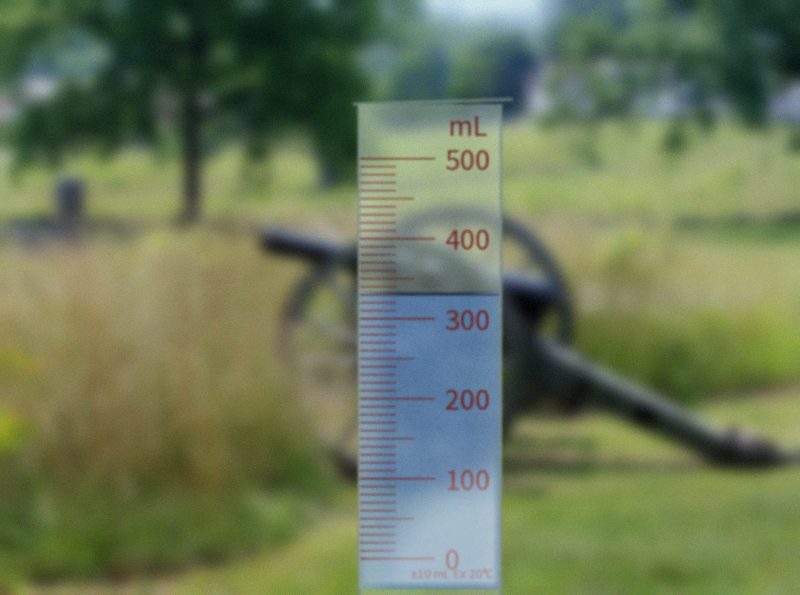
mL 330
